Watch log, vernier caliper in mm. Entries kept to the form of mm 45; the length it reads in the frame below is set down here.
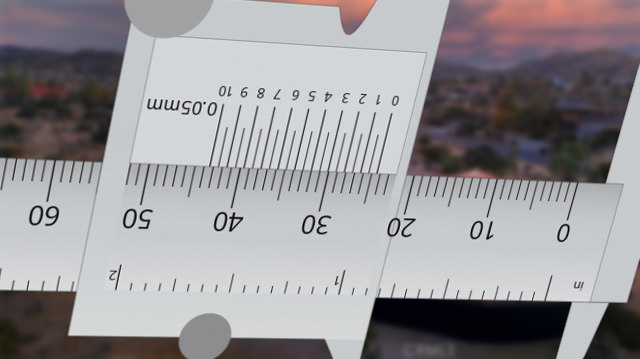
mm 24.4
